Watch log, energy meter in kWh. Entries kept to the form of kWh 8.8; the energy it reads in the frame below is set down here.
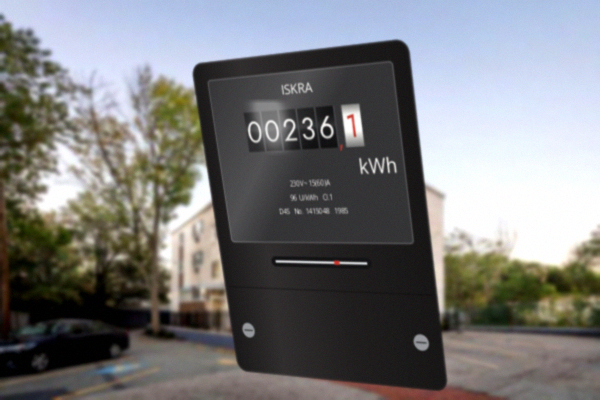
kWh 236.1
